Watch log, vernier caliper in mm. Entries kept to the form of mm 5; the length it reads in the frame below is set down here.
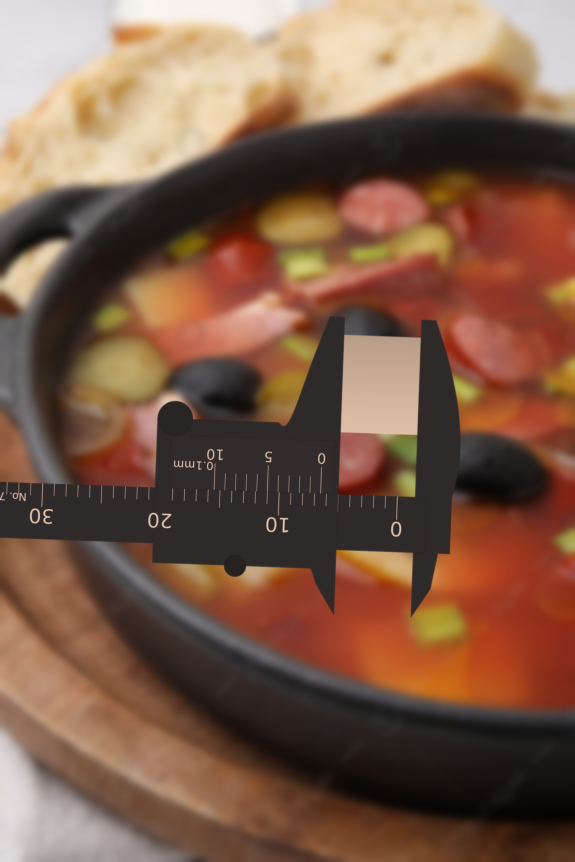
mm 6.5
